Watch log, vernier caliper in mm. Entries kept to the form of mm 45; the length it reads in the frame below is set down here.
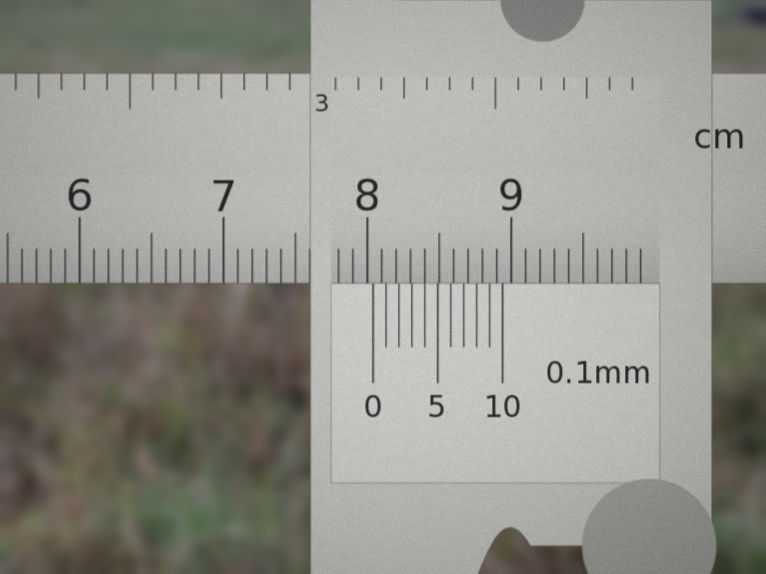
mm 80.4
